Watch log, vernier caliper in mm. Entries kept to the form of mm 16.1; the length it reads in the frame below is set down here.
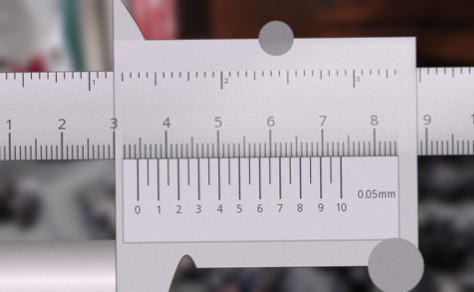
mm 34.5
